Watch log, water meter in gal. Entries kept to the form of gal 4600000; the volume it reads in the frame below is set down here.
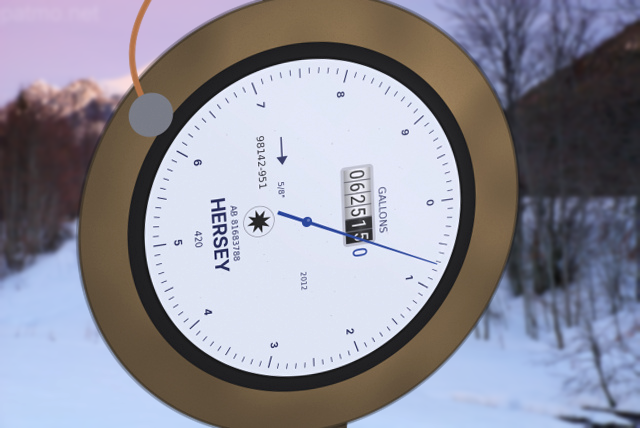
gal 625150.7
